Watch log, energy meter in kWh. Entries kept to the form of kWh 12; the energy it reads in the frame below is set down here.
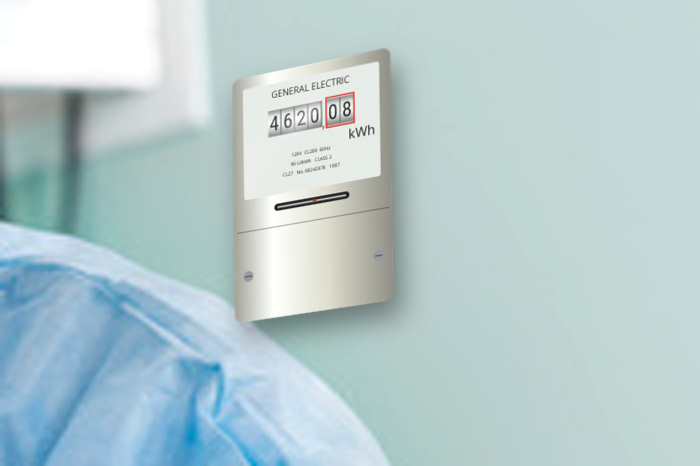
kWh 4620.08
